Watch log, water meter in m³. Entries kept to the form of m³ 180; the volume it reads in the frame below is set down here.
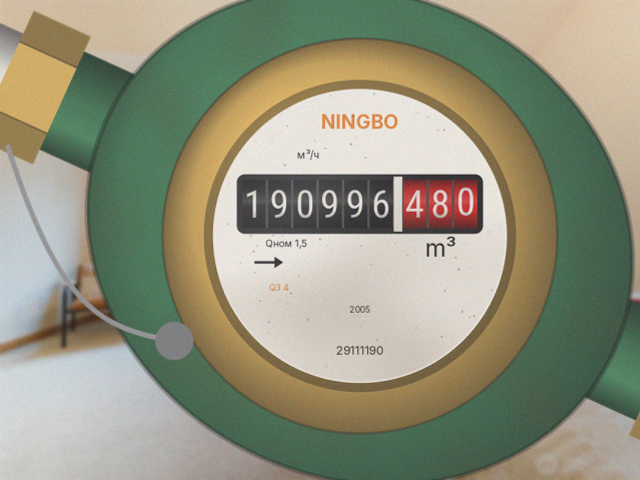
m³ 190996.480
